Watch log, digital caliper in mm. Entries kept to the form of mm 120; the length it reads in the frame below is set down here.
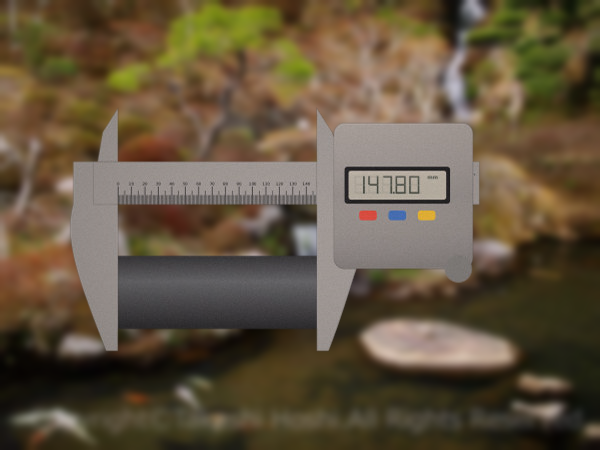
mm 147.80
